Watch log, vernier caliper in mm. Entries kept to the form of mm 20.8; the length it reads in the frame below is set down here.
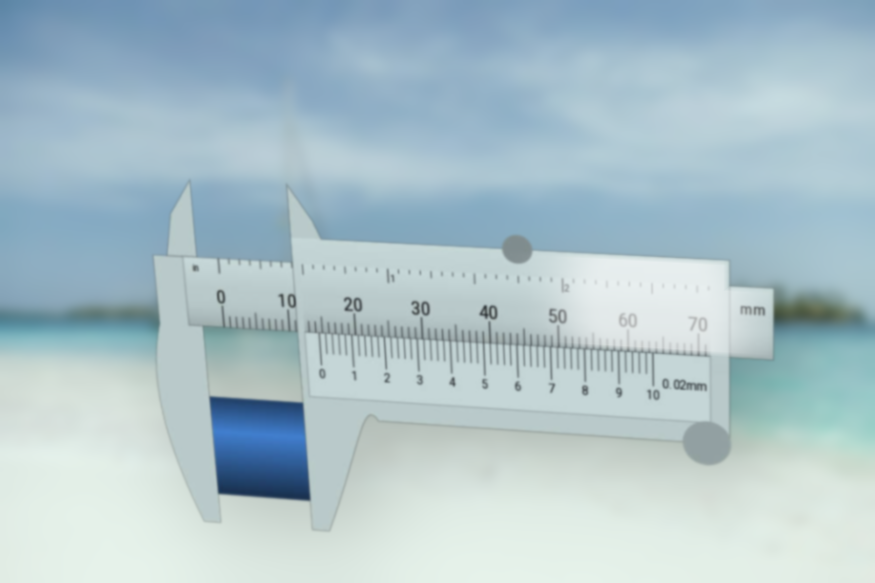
mm 14.5
